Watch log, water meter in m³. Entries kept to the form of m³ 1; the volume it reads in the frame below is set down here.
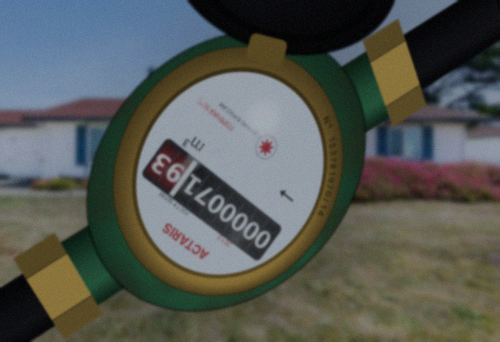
m³ 71.93
